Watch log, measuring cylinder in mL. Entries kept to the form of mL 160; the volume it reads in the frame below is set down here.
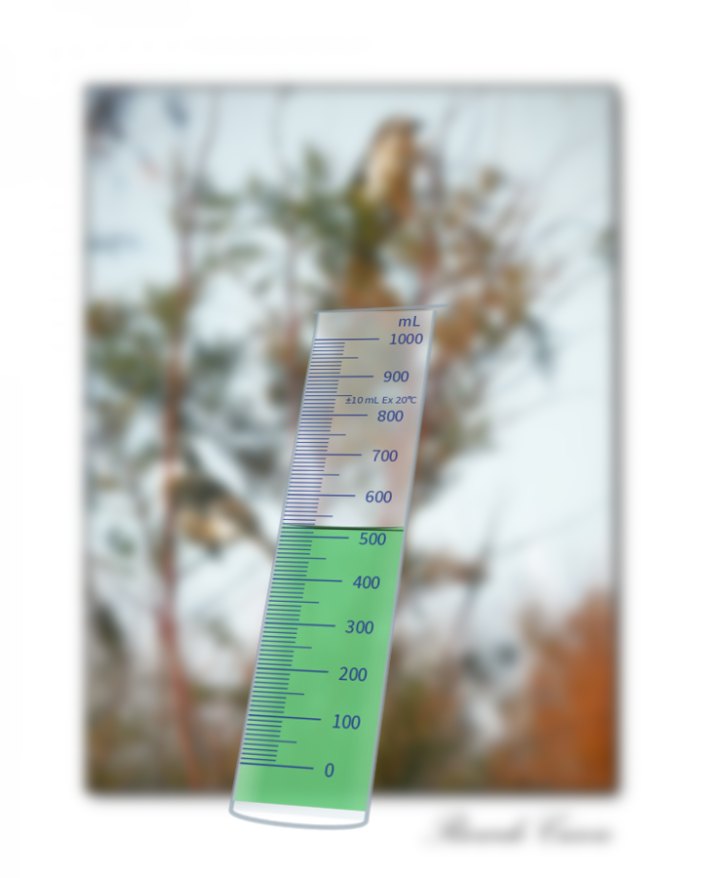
mL 520
